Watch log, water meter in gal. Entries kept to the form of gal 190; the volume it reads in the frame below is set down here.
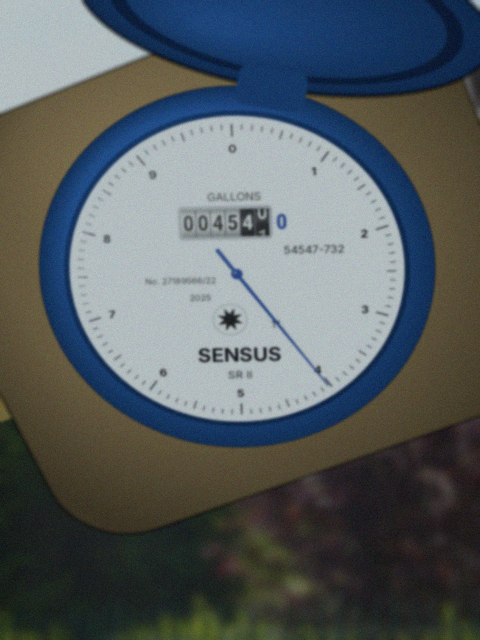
gal 45404.0
